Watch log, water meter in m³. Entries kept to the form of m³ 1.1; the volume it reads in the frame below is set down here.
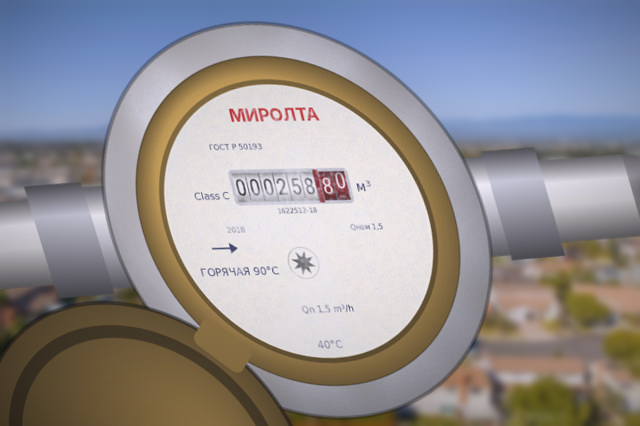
m³ 258.80
